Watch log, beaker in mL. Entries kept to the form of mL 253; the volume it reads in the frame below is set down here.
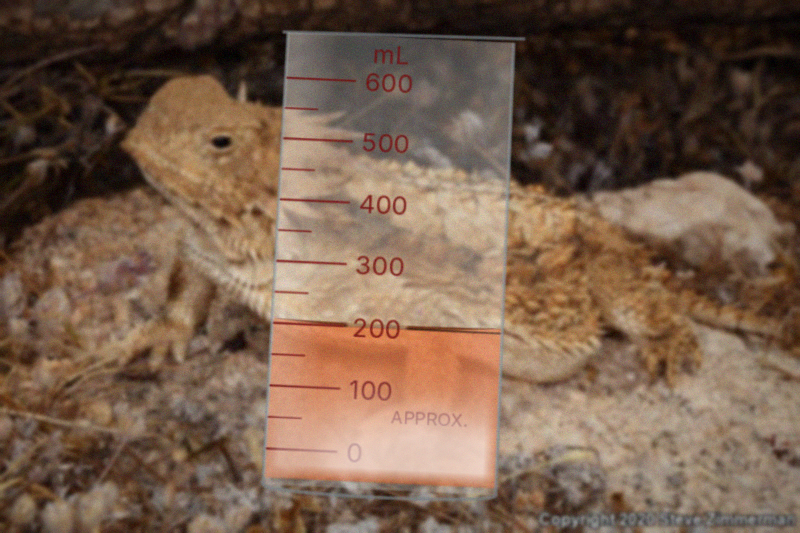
mL 200
